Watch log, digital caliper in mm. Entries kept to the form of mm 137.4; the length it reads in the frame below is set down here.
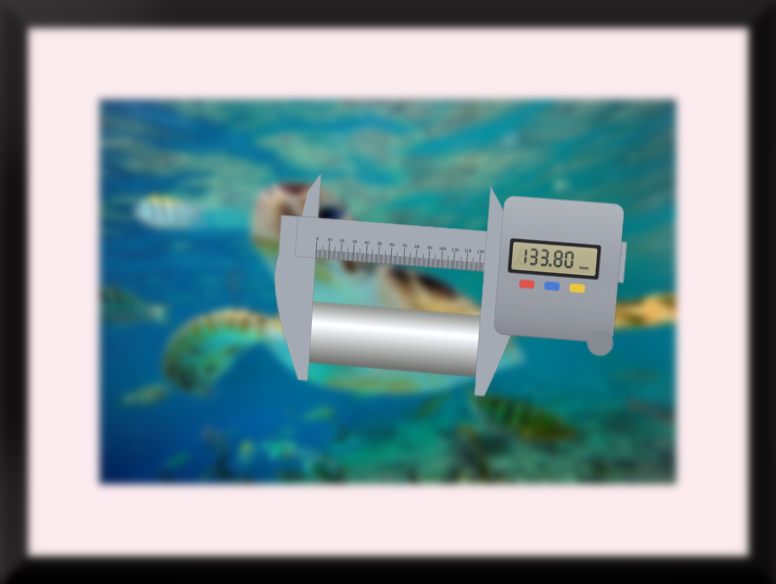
mm 133.80
